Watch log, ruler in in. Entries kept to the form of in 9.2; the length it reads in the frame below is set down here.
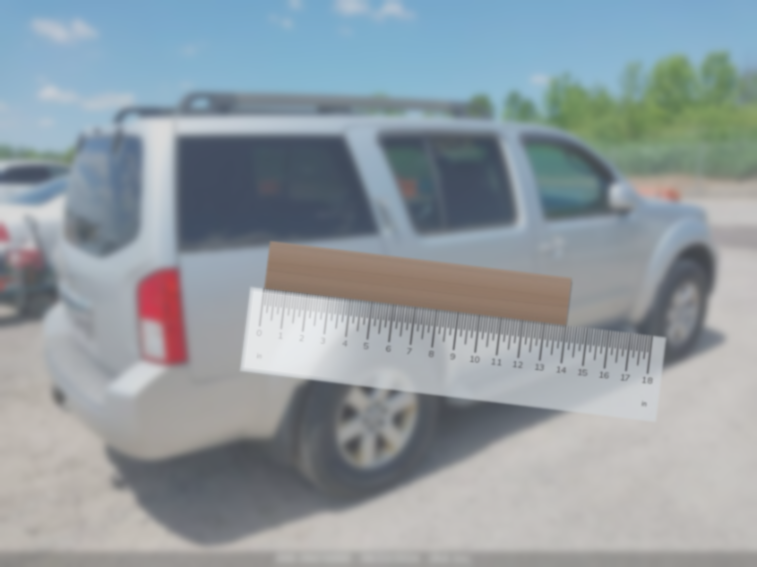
in 14
